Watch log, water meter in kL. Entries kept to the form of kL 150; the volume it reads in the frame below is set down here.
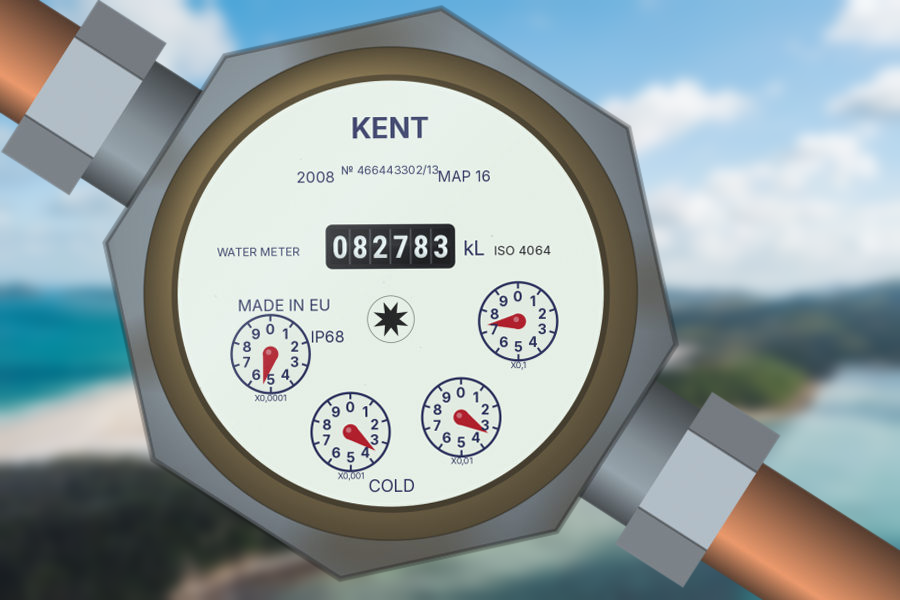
kL 82783.7335
